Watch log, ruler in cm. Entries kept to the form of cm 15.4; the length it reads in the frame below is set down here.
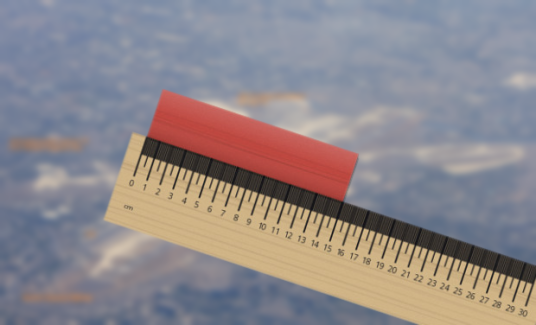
cm 15
